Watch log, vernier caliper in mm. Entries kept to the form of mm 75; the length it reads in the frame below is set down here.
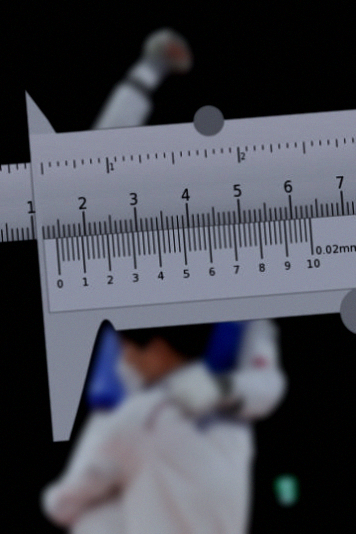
mm 14.5
